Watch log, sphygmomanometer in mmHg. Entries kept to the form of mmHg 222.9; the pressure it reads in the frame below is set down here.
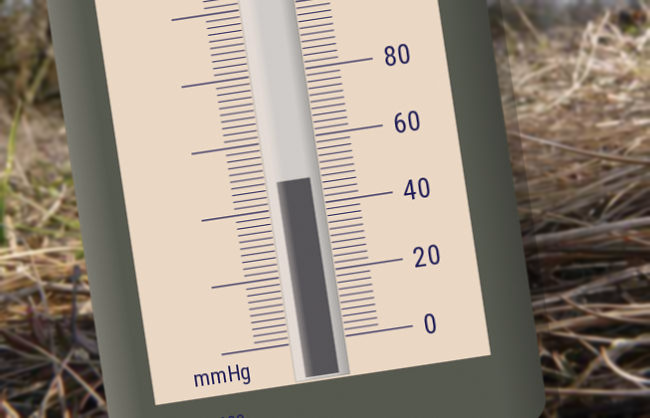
mmHg 48
